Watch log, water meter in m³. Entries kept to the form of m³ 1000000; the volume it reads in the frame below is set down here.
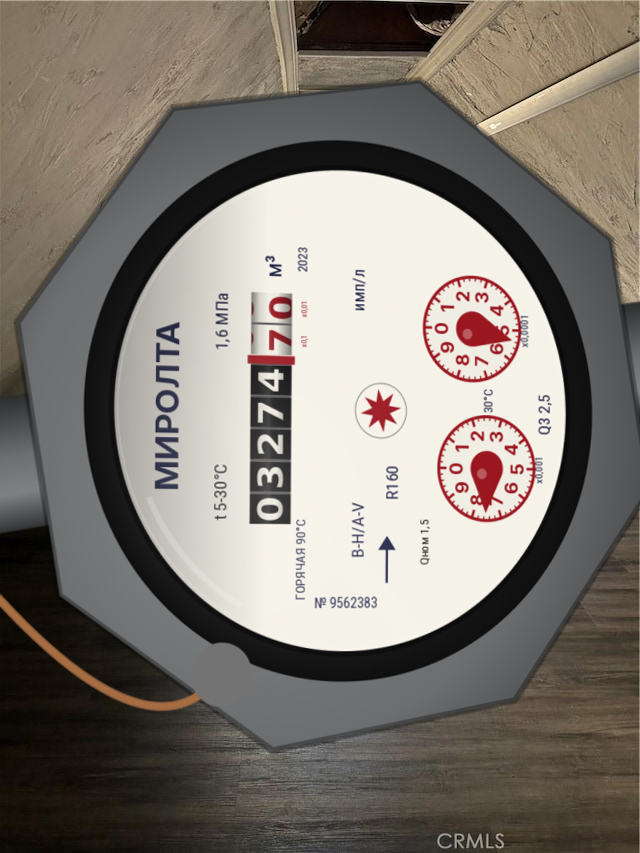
m³ 3274.6975
